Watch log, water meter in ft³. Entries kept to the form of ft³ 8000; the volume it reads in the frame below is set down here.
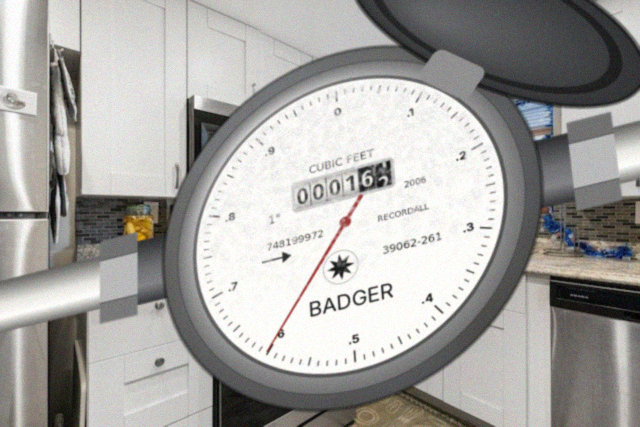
ft³ 161.60
